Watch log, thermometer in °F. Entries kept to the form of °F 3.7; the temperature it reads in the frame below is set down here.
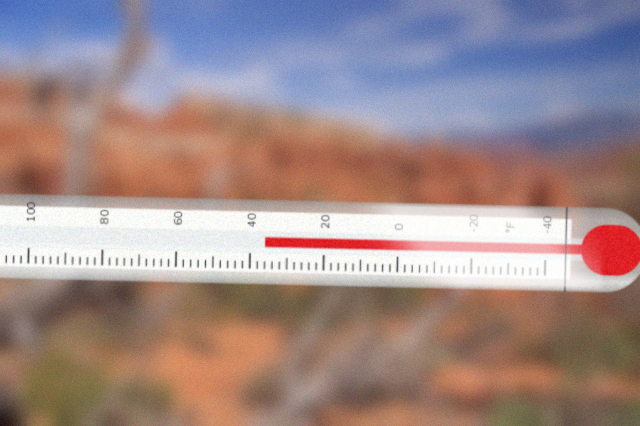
°F 36
